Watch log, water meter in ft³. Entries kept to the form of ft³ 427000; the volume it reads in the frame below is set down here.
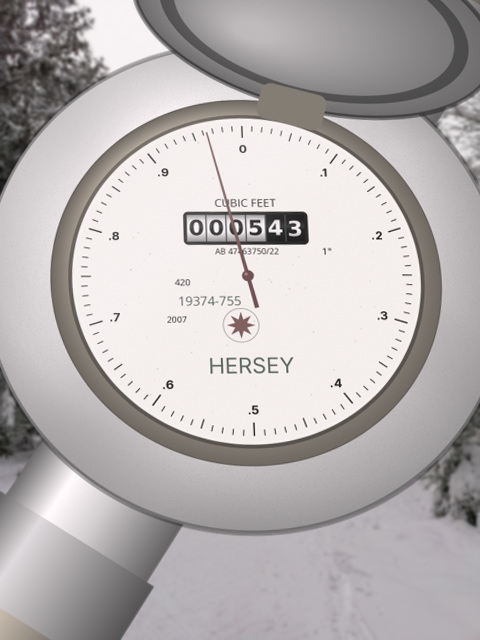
ft³ 542.96
